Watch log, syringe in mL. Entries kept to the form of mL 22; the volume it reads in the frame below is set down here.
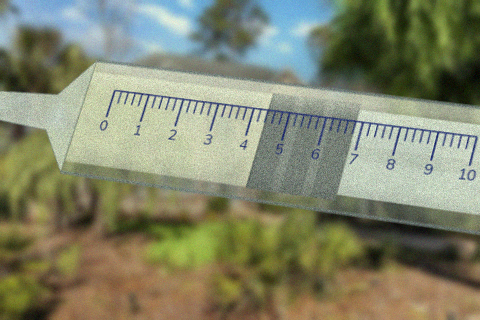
mL 4.4
